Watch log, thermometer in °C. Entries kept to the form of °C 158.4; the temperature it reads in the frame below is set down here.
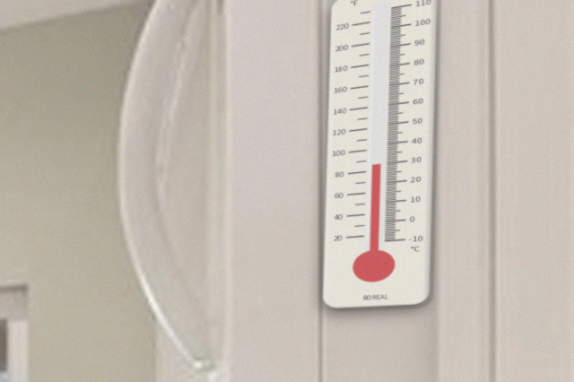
°C 30
